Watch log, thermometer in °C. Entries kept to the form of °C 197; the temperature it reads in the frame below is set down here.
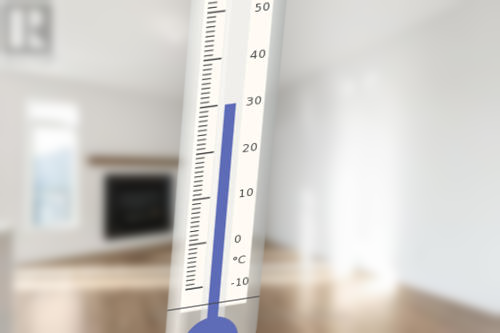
°C 30
